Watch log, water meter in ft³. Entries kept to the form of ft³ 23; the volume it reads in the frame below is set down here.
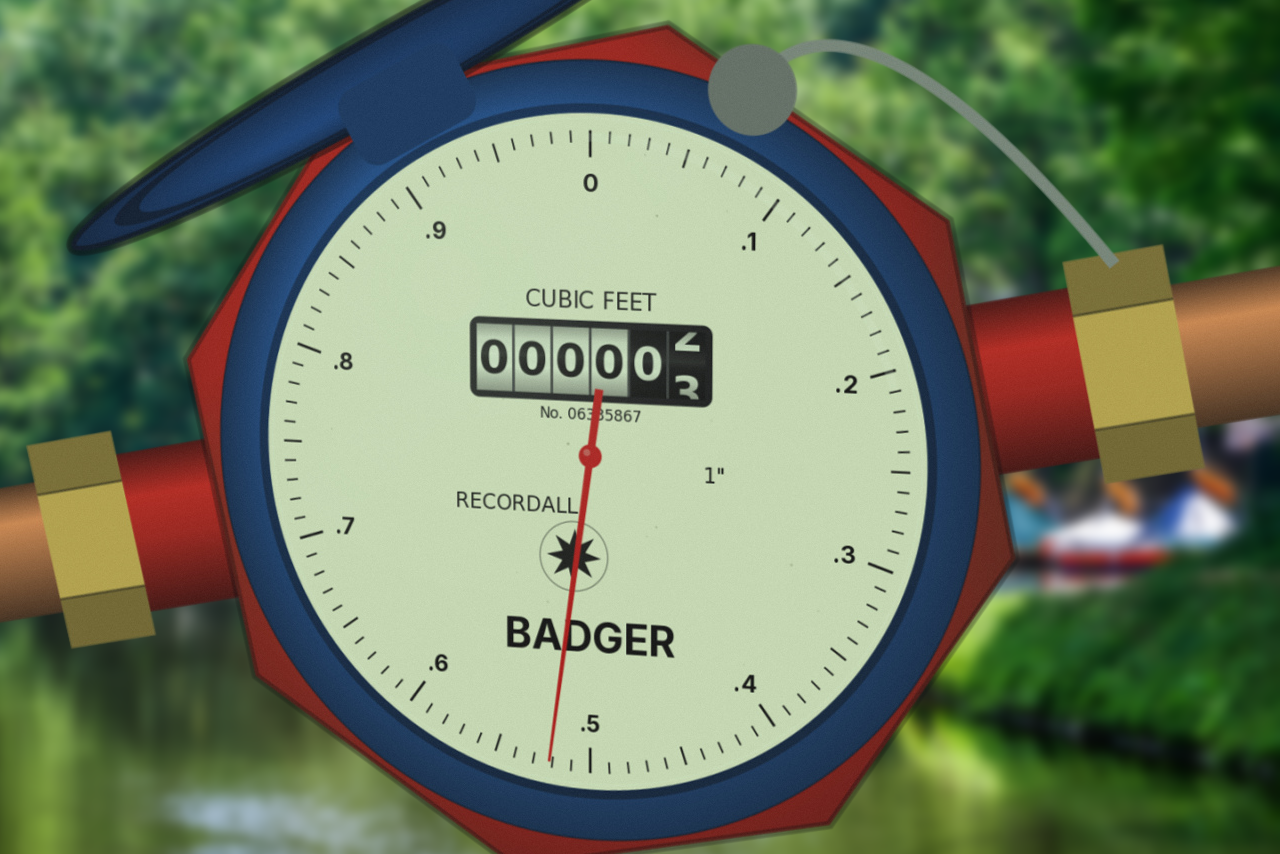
ft³ 2.52
